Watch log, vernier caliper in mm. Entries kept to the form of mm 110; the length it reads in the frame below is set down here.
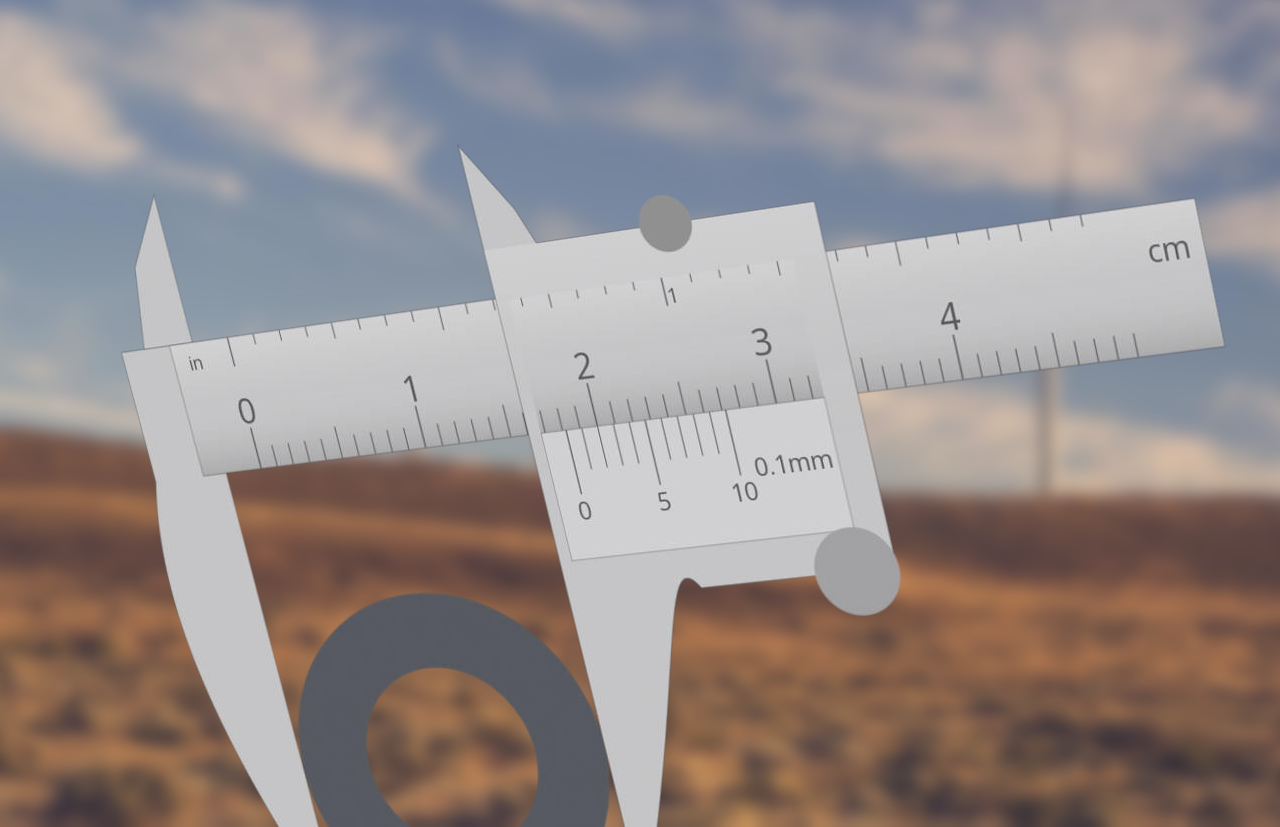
mm 18.2
